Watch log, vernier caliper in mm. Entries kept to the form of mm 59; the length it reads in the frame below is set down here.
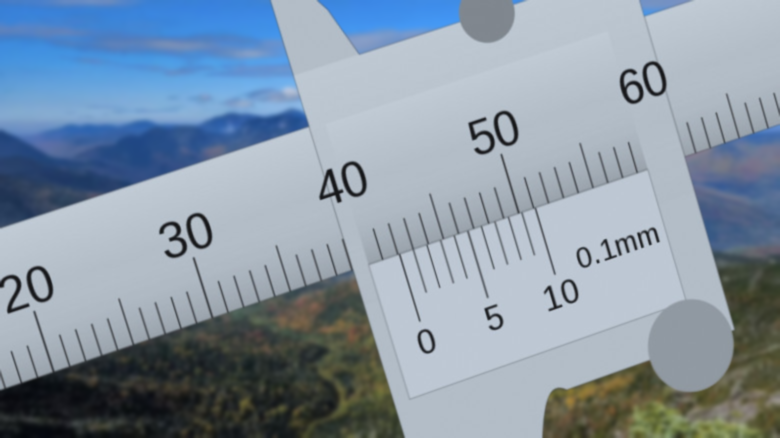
mm 42.1
